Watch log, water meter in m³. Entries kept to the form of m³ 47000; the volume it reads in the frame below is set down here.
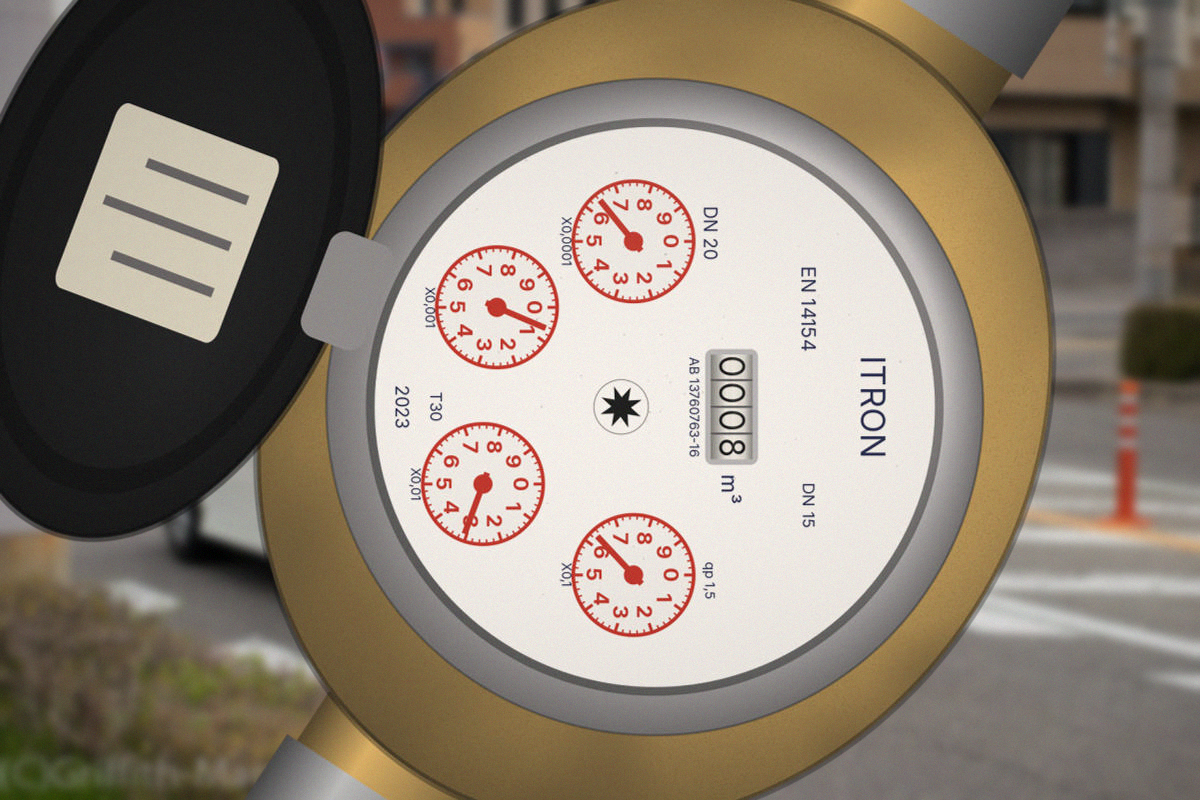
m³ 8.6306
